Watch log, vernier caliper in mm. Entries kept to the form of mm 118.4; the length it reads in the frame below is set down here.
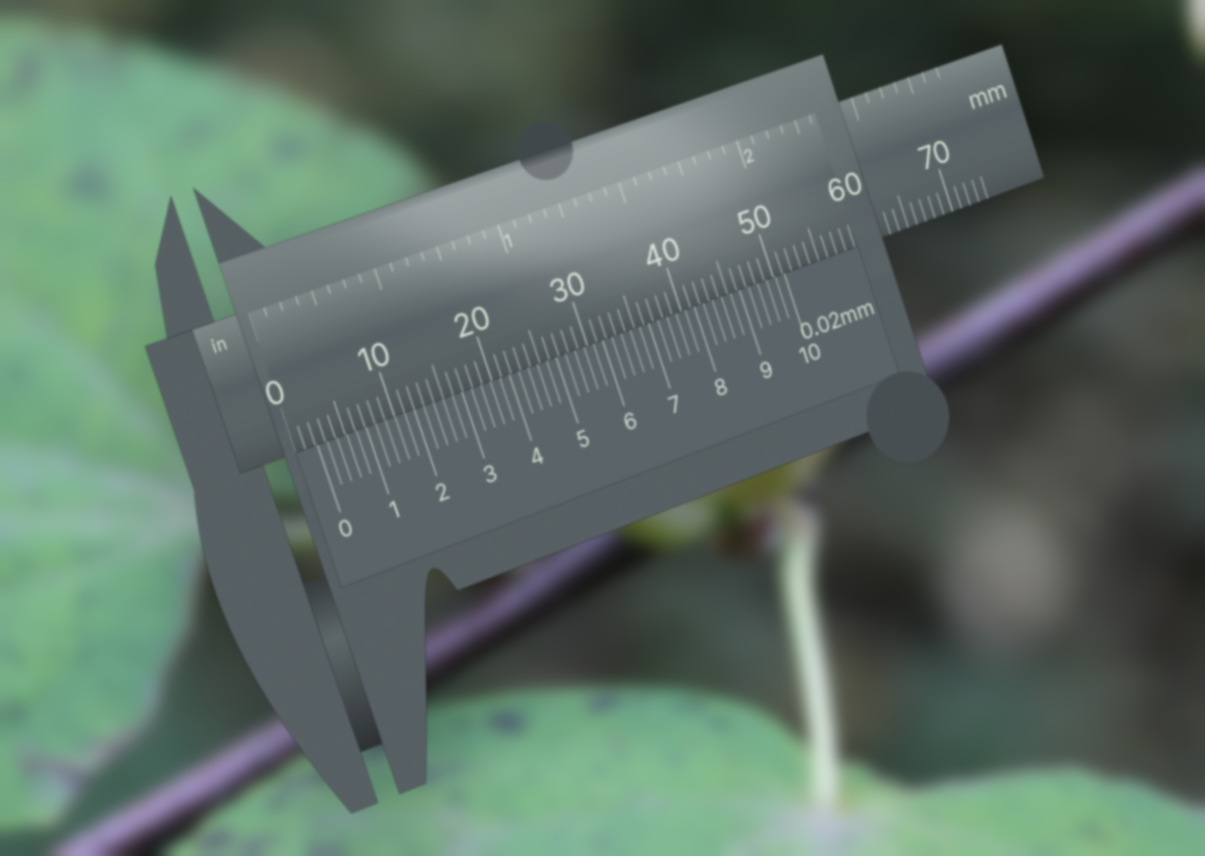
mm 2.2
